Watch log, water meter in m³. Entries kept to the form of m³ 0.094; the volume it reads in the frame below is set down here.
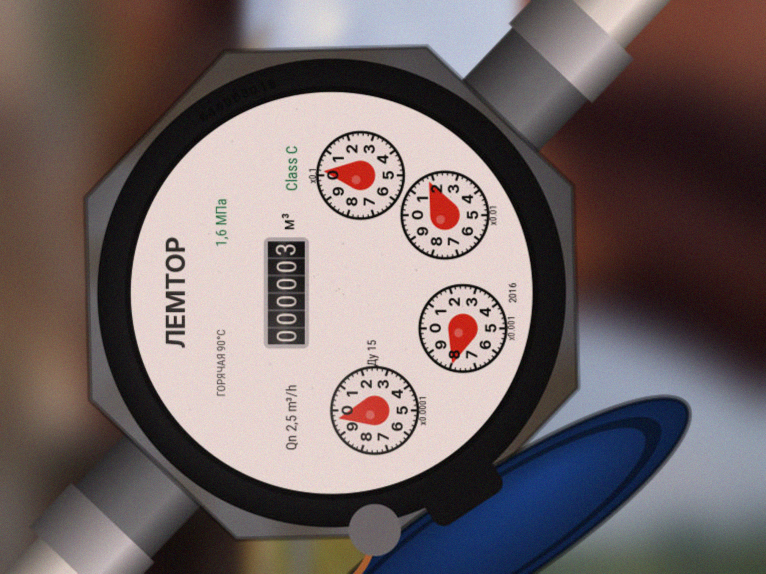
m³ 3.0179
